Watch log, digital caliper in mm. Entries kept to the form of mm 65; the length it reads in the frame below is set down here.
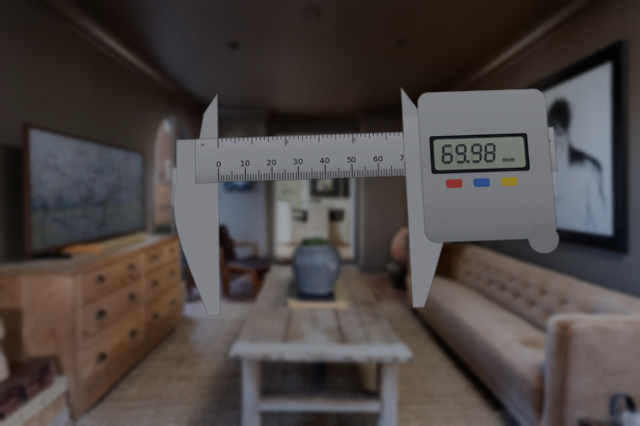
mm 69.98
